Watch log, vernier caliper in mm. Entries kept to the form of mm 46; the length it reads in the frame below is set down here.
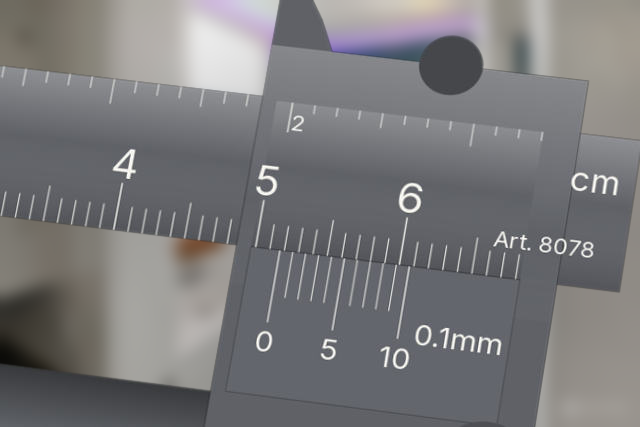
mm 51.7
